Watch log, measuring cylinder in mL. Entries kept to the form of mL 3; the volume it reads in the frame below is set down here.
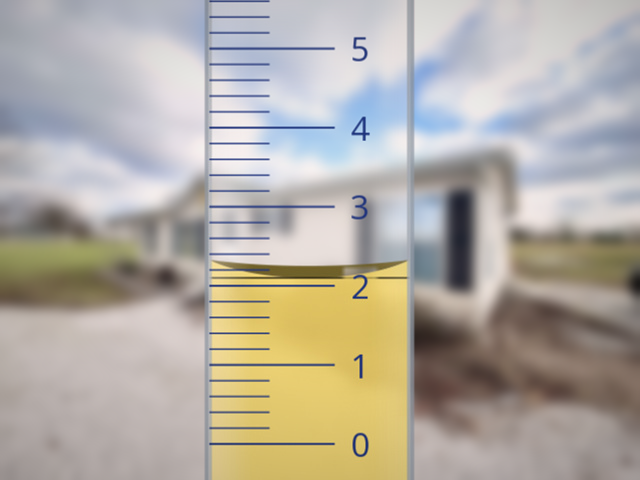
mL 2.1
